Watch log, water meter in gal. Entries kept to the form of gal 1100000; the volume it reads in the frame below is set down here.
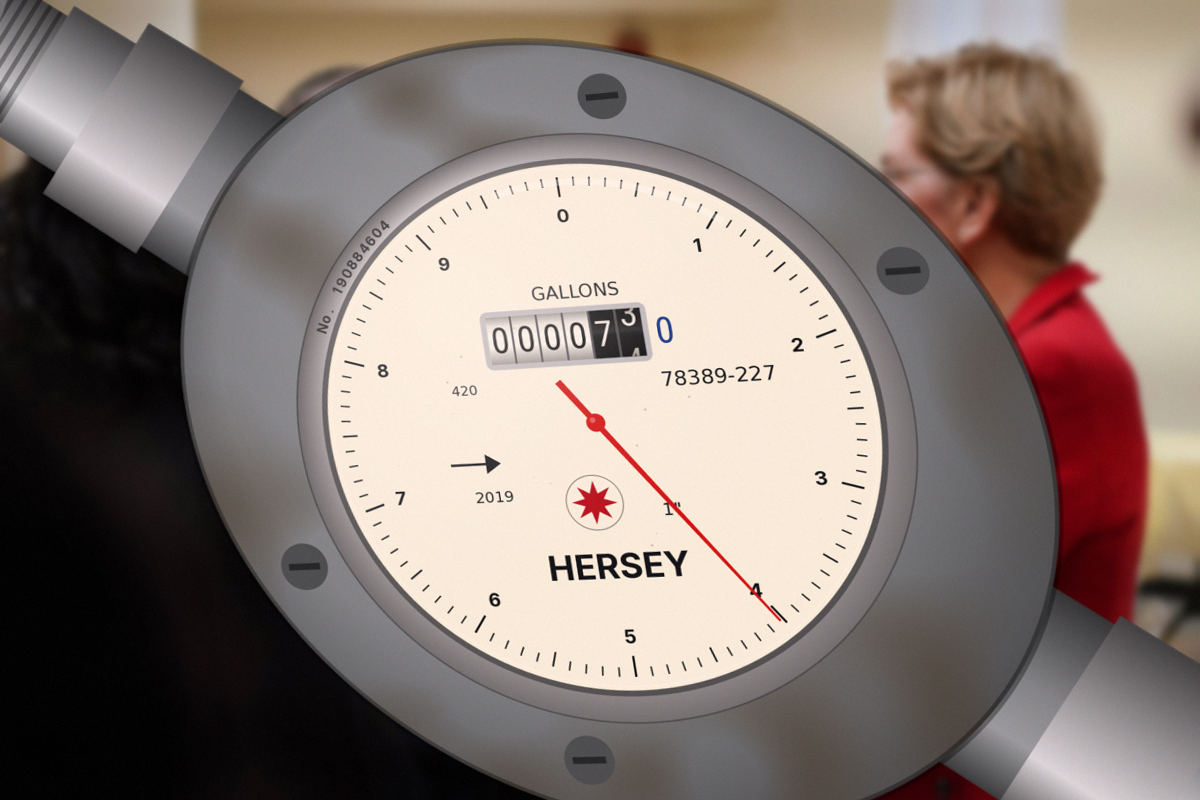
gal 734.0
